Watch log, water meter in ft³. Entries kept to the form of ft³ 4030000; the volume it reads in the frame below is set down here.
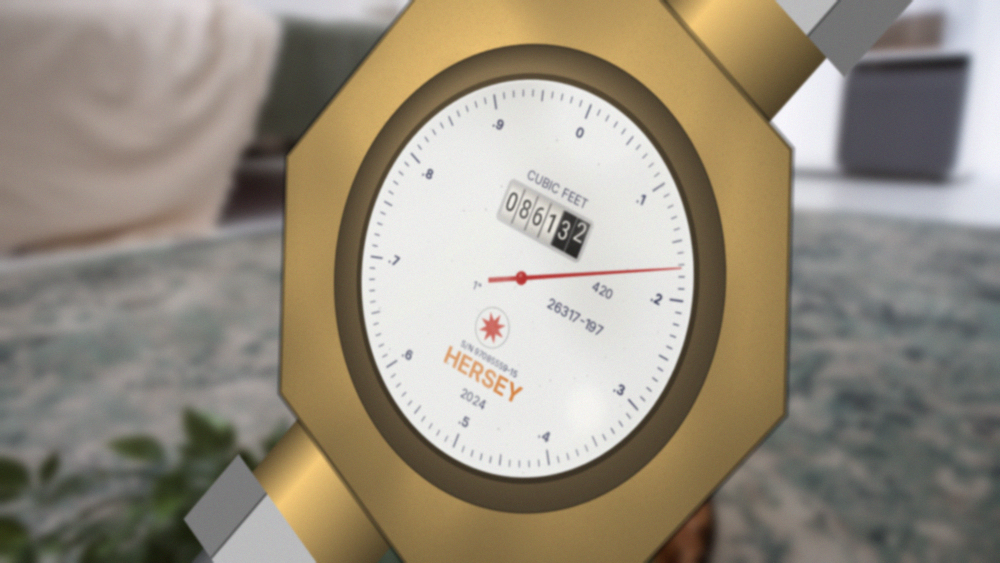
ft³ 86132.17
